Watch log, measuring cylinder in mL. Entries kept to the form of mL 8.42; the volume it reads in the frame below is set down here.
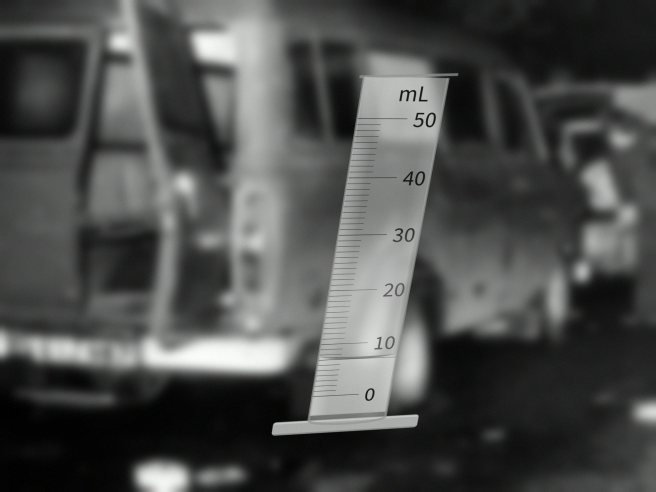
mL 7
